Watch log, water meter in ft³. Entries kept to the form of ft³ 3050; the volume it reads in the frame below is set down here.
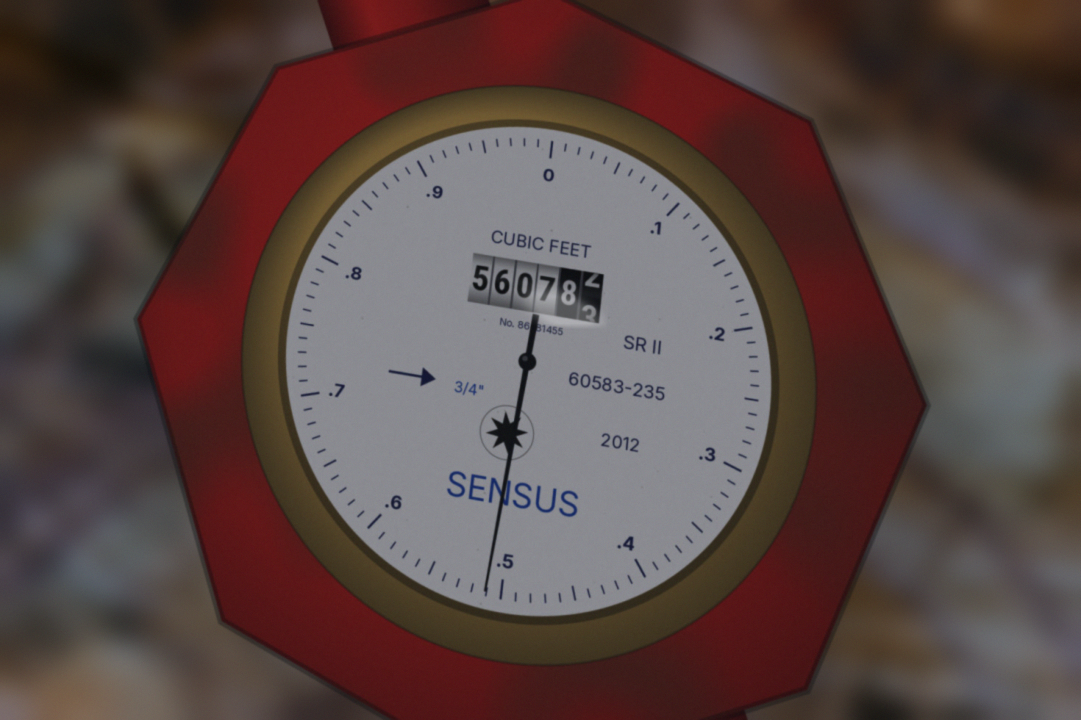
ft³ 560782.51
